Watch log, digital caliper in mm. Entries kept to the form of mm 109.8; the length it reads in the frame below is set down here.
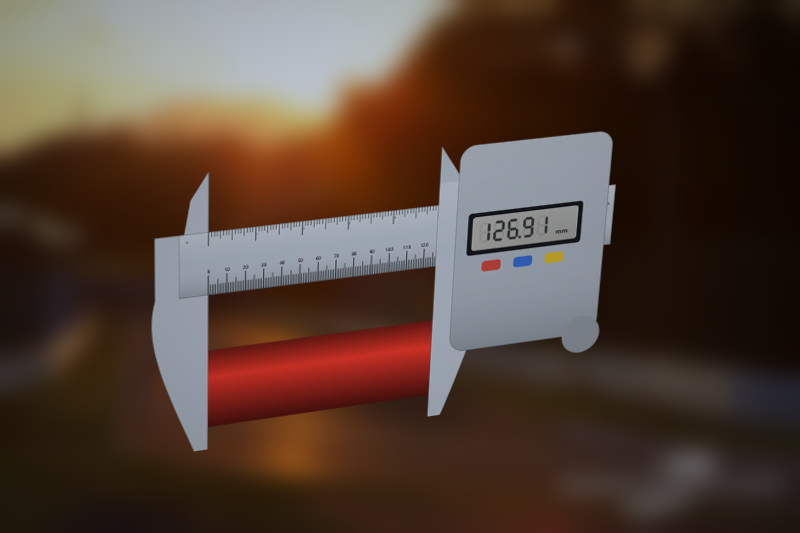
mm 126.91
